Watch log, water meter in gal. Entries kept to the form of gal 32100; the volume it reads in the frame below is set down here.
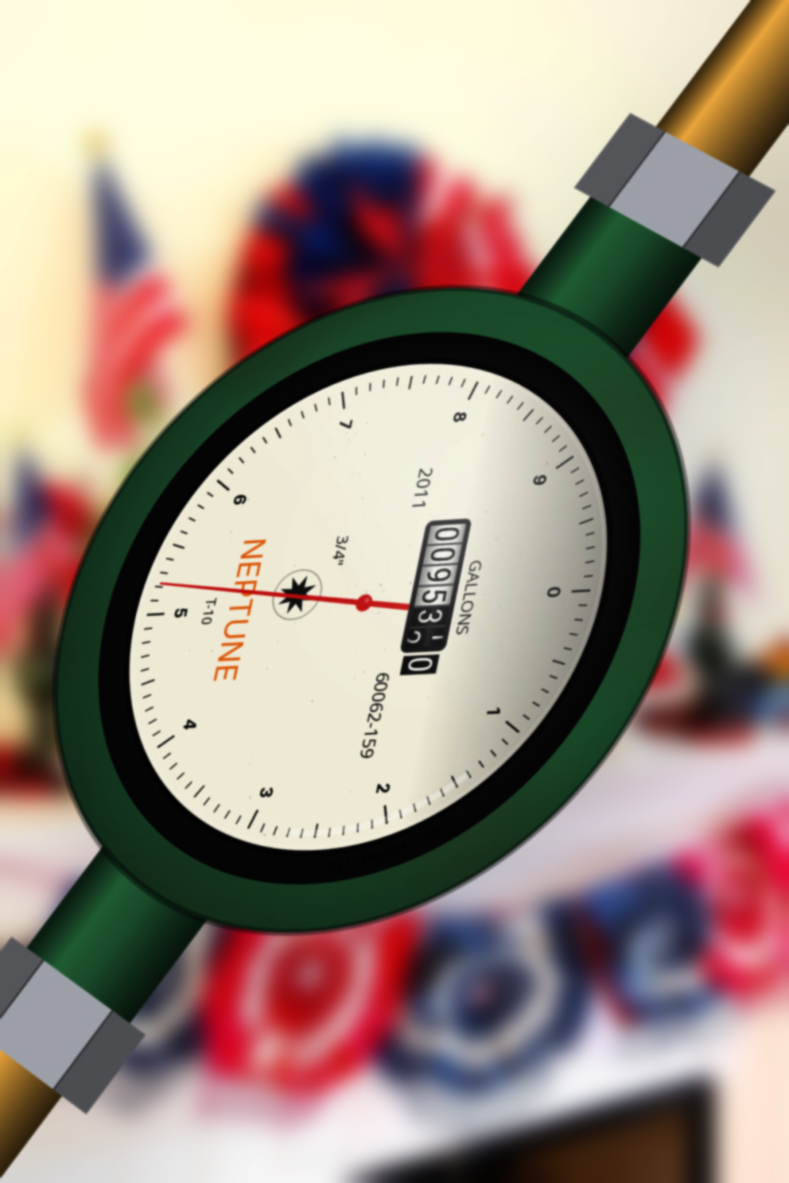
gal 95315.2
